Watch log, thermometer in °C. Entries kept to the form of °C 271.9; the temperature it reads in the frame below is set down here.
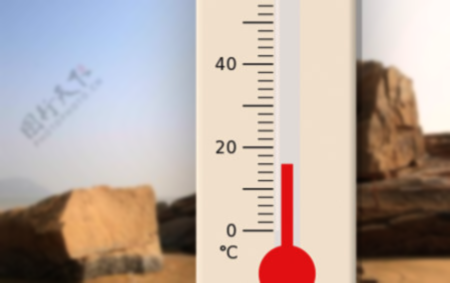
°C 16
